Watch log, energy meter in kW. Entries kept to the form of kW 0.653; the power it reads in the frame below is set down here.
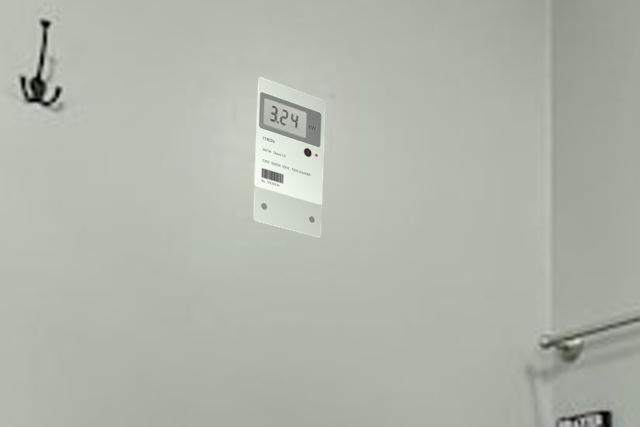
kW 3.24
